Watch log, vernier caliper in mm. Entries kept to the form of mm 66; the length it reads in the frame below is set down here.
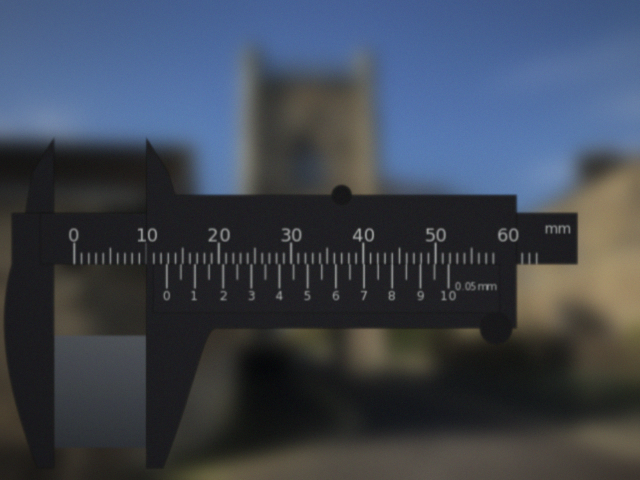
mm 12.8
